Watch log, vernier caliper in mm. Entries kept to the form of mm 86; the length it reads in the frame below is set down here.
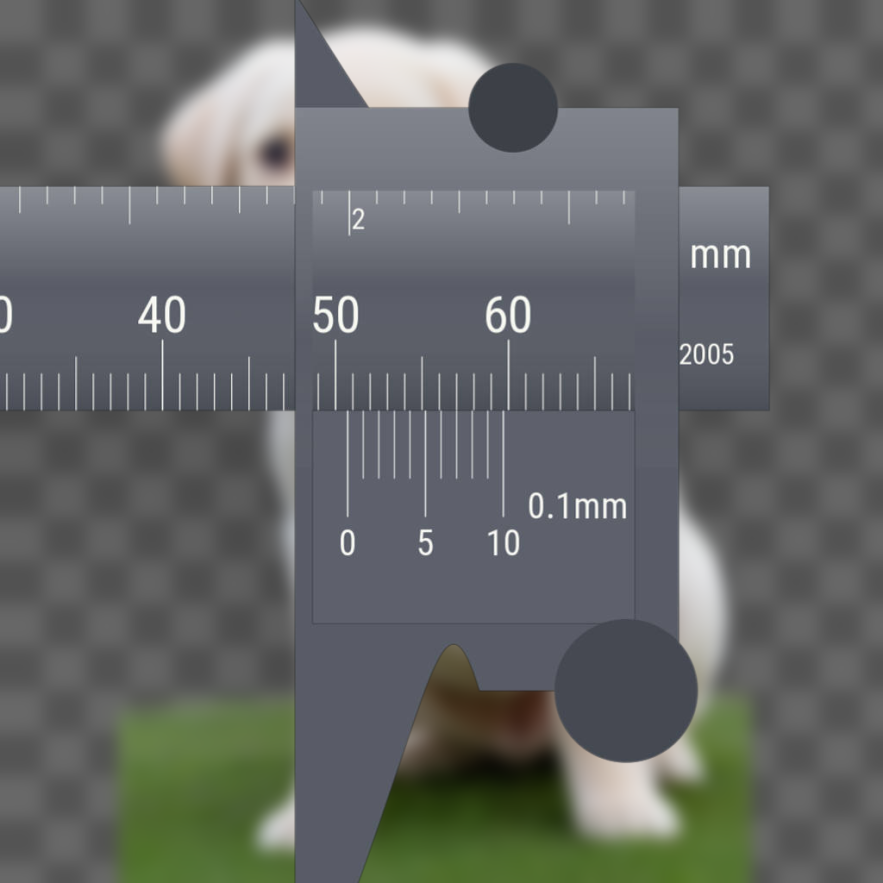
mm 50.7
